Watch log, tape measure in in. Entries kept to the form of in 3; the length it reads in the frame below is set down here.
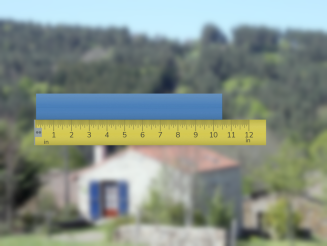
in 10.5
